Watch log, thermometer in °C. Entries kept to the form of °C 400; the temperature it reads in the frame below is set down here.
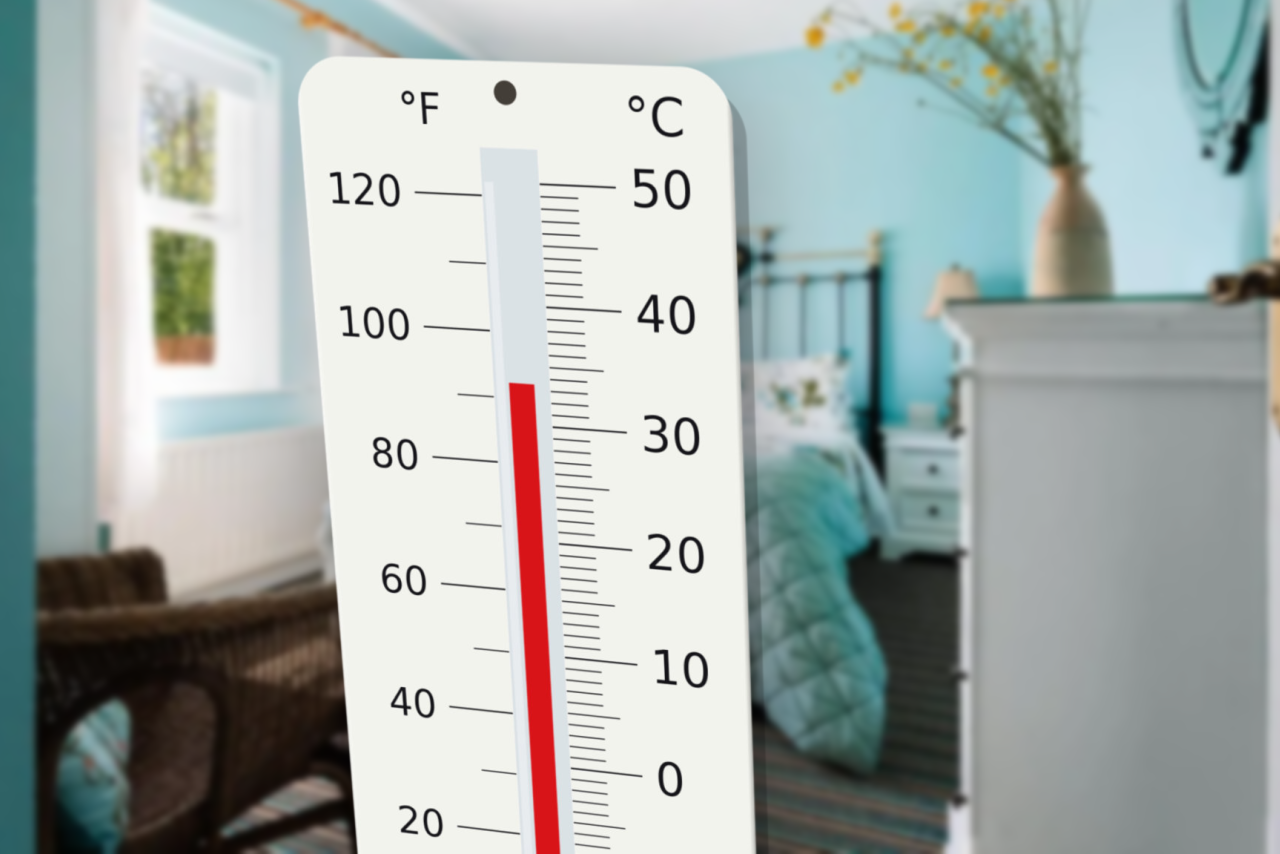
°C 33.5
